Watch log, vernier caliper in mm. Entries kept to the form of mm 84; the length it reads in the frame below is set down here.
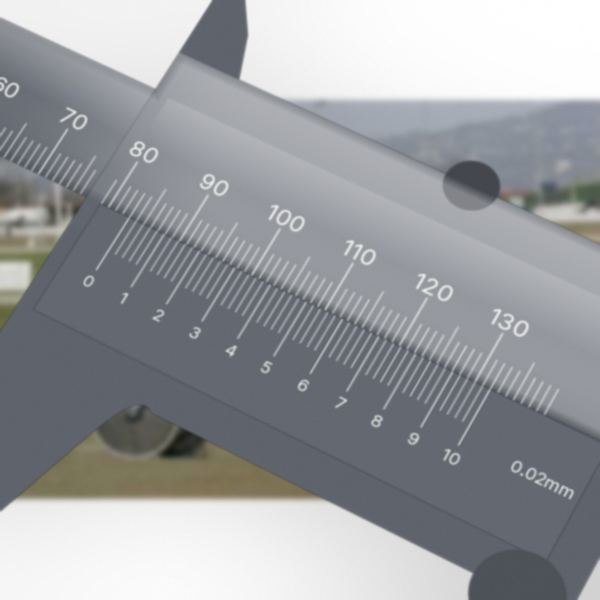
mm 83.0
